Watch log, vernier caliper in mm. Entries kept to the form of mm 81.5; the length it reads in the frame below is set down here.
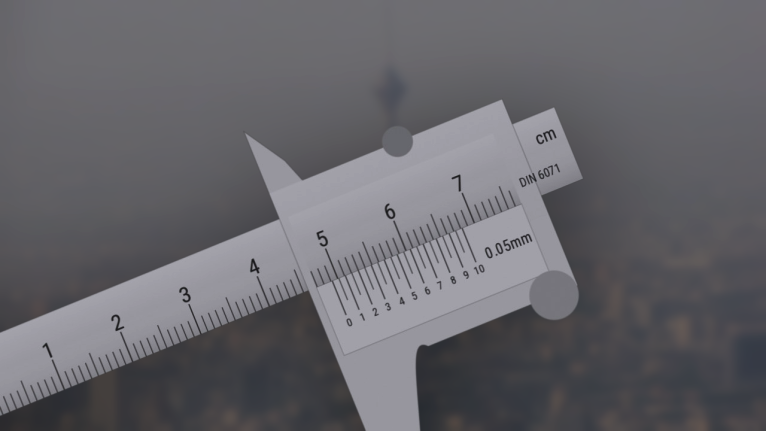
mm 49.2
